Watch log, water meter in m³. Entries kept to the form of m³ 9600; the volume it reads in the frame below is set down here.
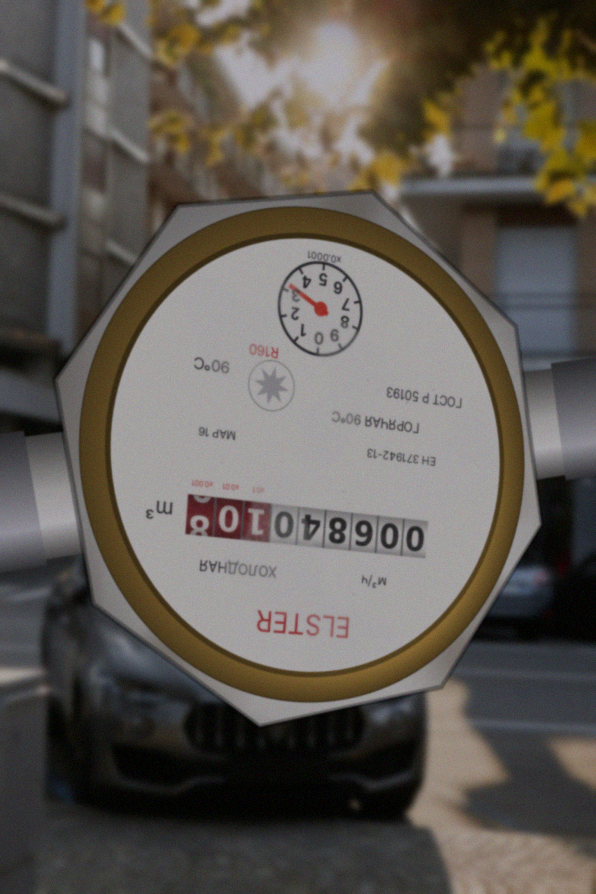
m³ 6840.1083
